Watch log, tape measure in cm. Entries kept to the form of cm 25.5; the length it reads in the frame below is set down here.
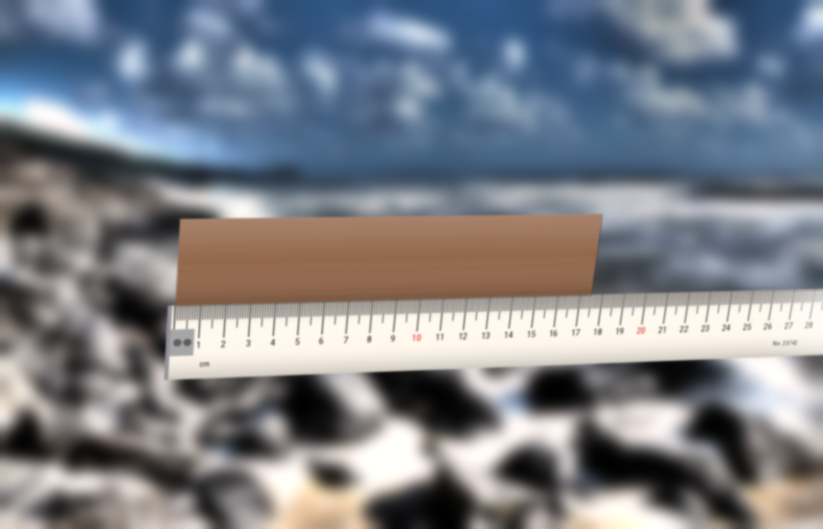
cm 17.5
